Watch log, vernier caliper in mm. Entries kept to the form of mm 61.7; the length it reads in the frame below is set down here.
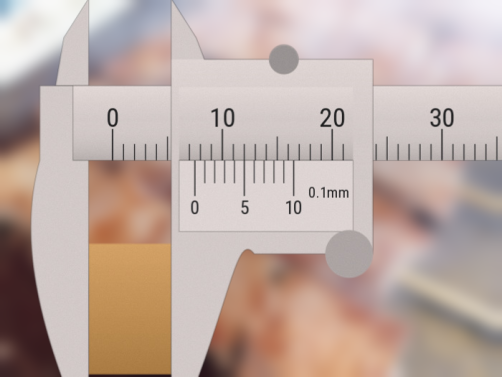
mm 7.5
